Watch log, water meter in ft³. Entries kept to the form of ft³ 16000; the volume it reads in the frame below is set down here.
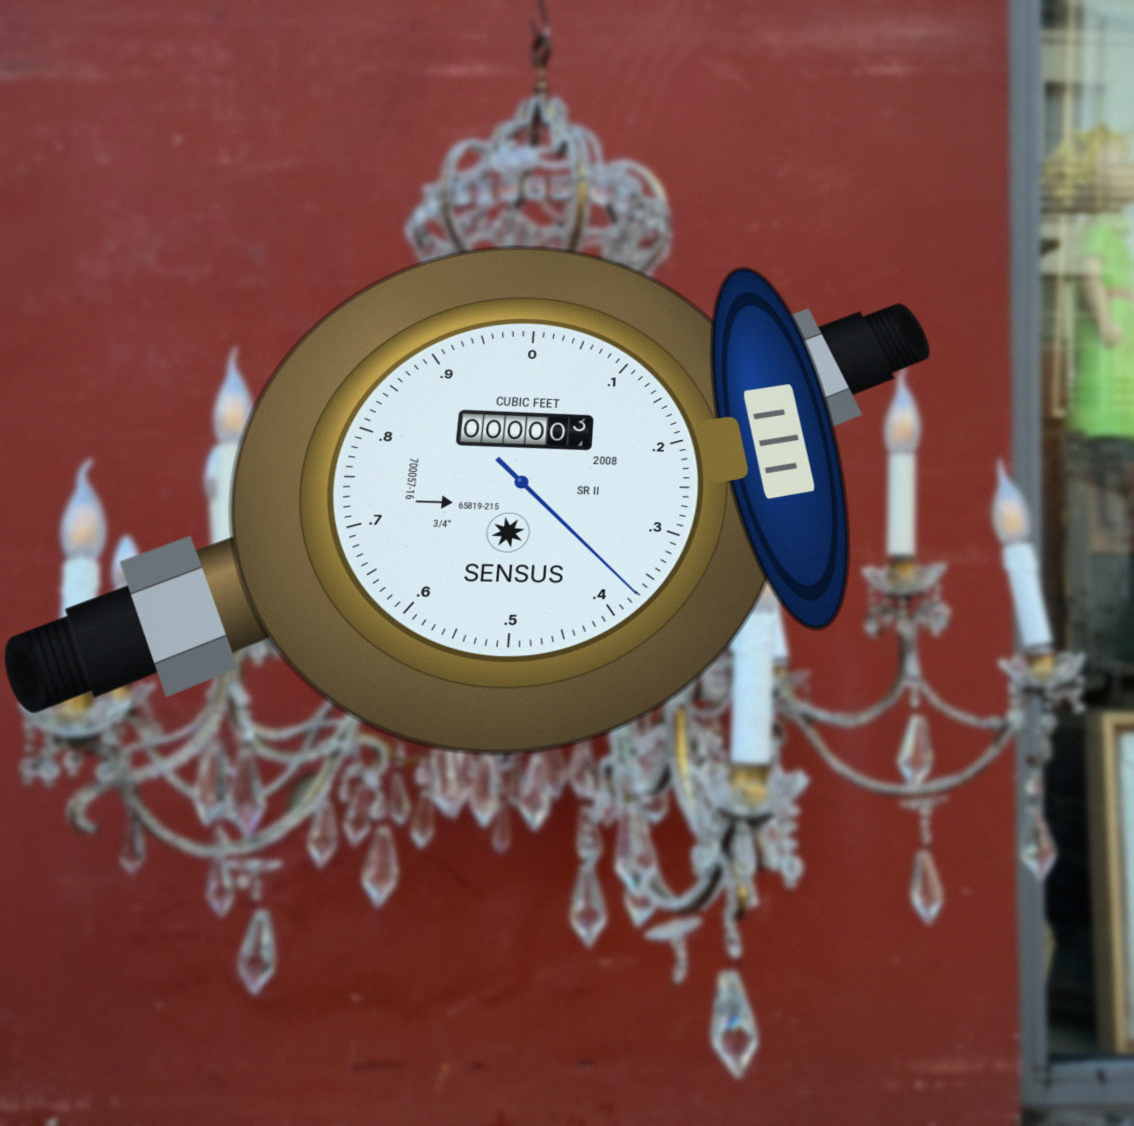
ft³ 3.37
